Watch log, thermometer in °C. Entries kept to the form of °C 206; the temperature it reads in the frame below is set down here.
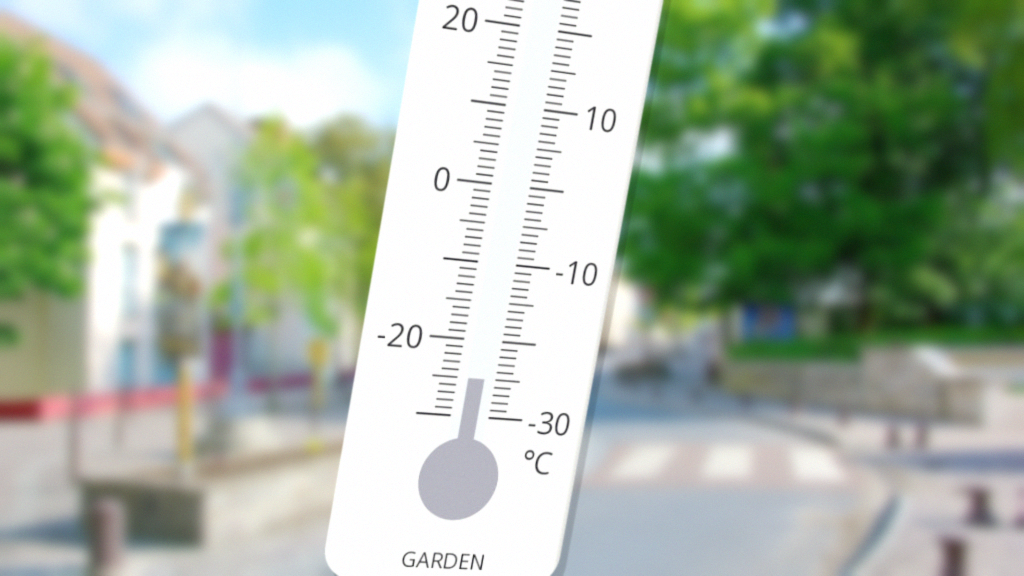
°C -25
